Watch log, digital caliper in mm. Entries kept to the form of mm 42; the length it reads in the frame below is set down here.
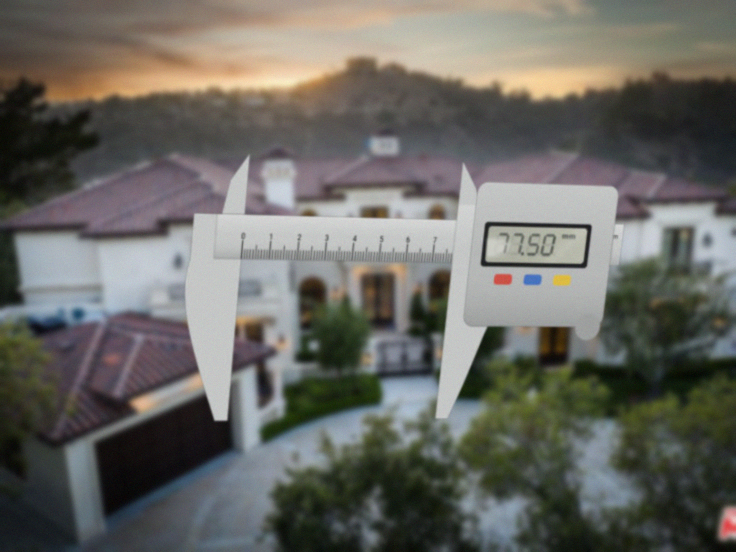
mm 77.50
